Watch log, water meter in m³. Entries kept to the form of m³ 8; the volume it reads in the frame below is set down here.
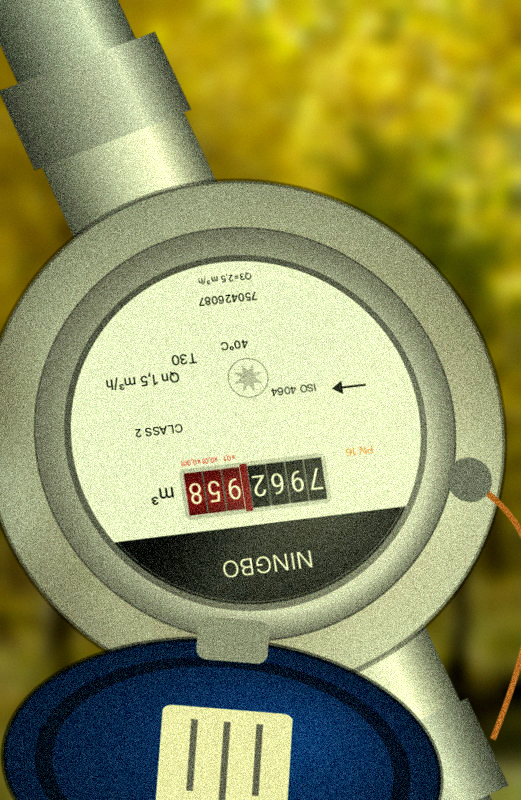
m³ 7962.958
